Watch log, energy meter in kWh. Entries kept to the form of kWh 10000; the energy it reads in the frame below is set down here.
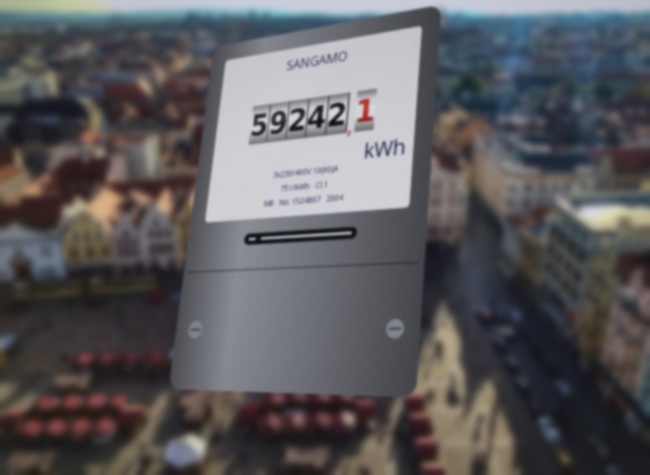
kWh 59242.1
